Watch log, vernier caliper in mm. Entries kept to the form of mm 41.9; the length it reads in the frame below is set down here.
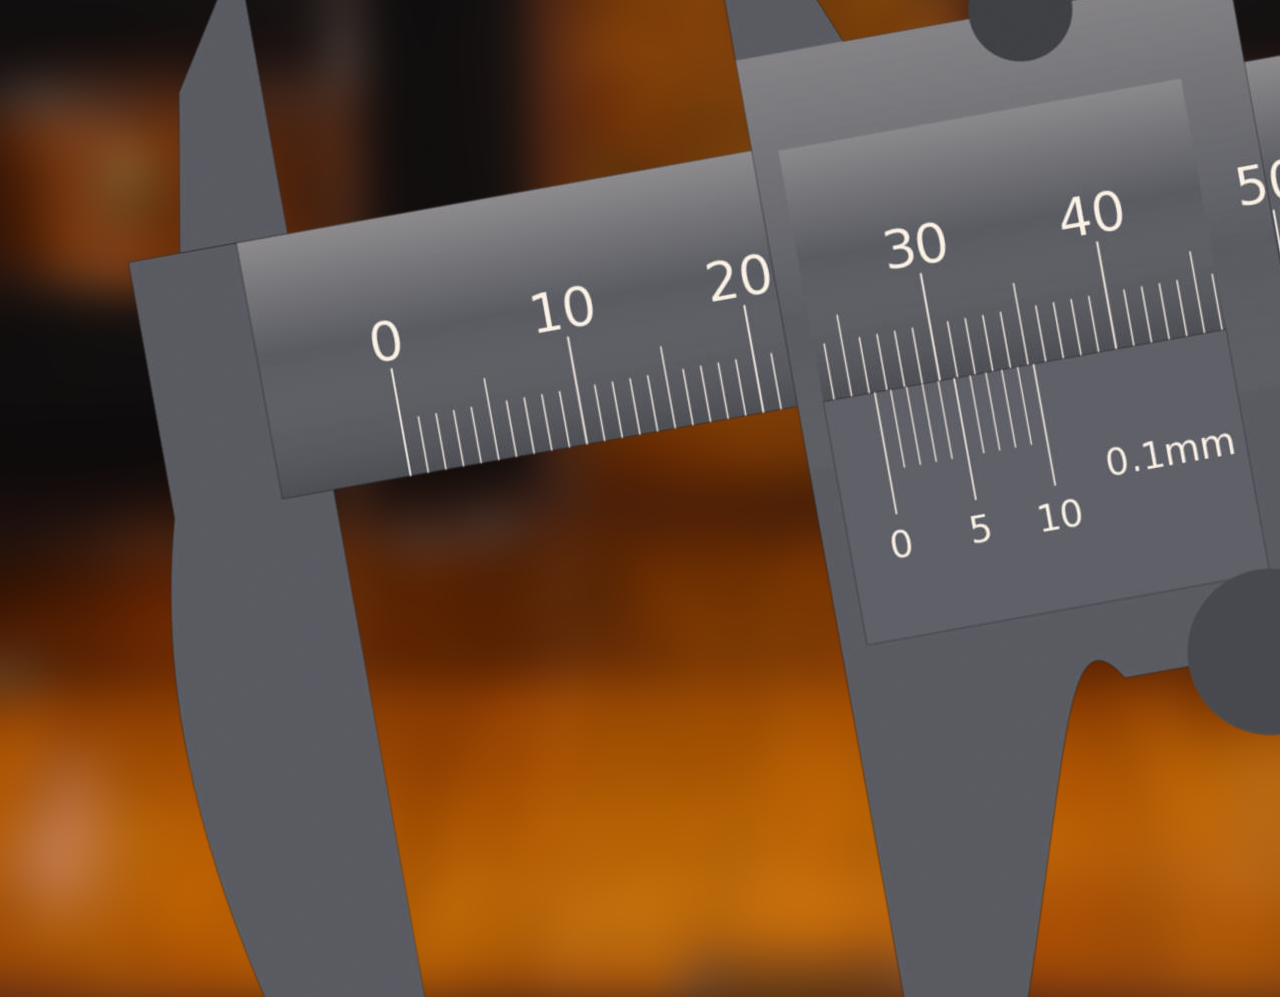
mm 26.3
